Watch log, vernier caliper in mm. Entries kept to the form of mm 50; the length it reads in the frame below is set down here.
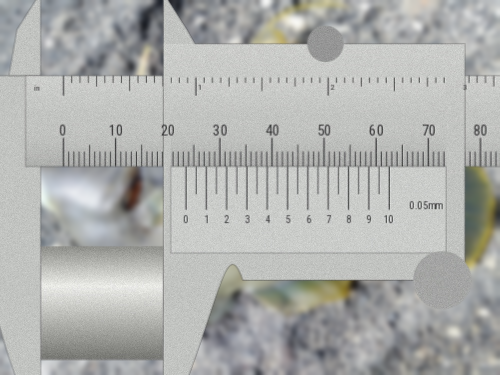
mm 23.5
